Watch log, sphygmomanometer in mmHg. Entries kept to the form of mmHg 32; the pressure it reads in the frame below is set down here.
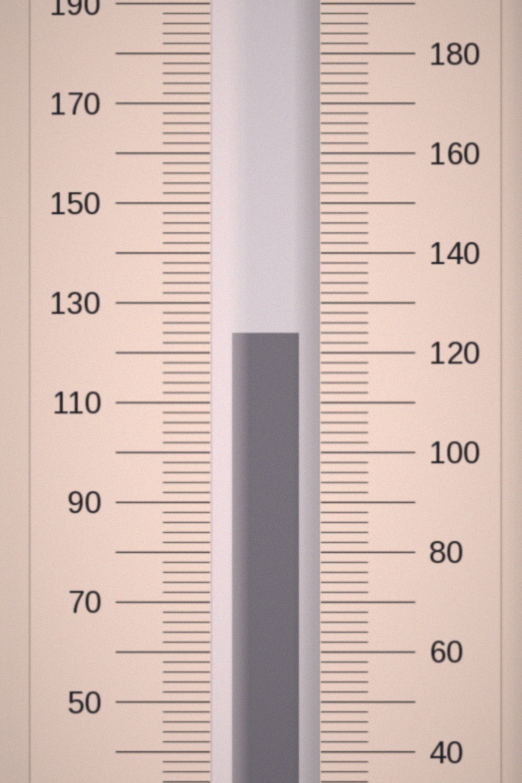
mmHg 124
